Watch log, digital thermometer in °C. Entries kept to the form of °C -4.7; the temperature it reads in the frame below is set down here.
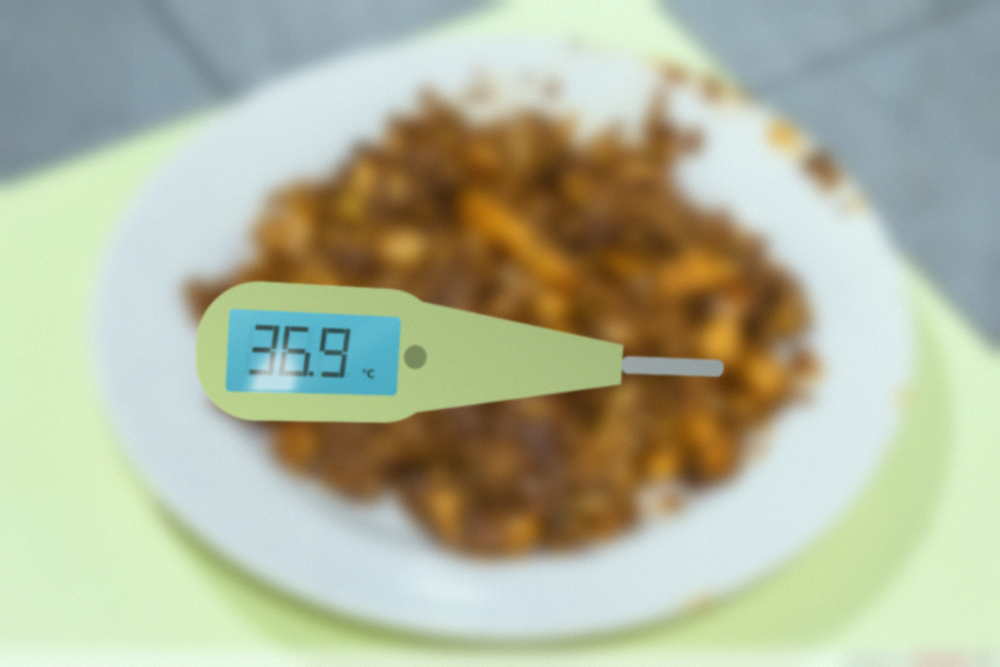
°C 36.9
